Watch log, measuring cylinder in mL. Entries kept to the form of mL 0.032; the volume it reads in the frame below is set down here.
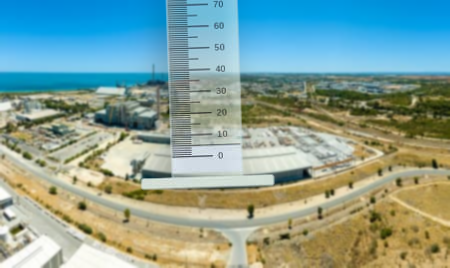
mL 5
